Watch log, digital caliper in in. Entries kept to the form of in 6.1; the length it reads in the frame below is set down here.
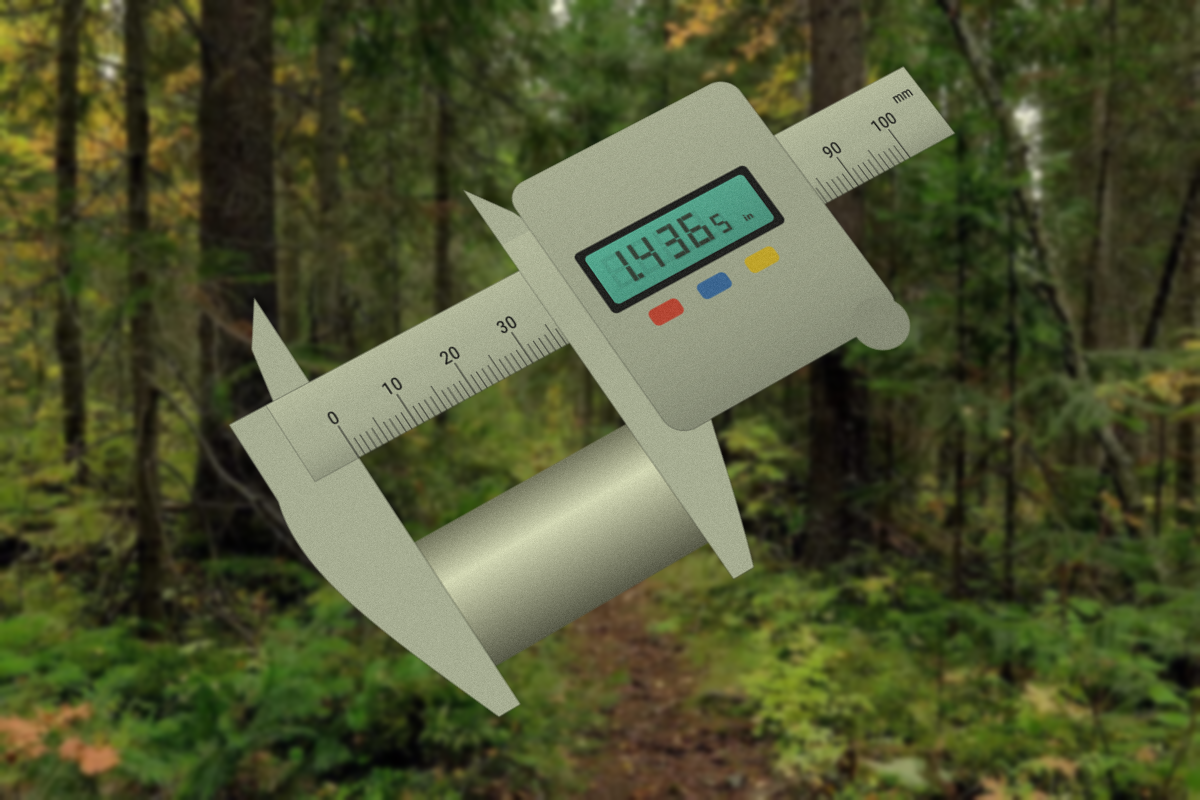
in 1.4365
